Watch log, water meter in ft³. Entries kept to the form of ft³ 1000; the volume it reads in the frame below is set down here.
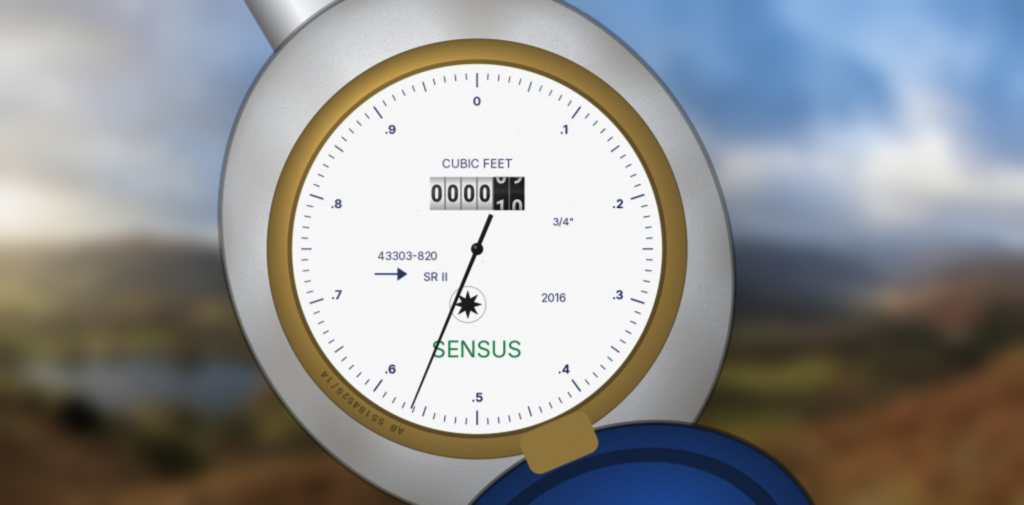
ft³ 9.56
